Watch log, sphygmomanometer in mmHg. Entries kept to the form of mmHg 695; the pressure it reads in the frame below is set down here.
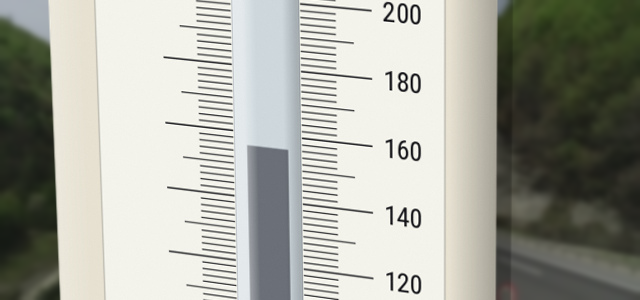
mmHg 156
